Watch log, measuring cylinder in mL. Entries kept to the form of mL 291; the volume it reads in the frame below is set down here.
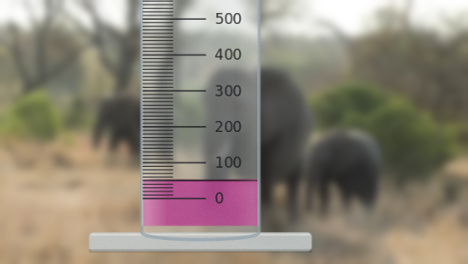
mL 50
